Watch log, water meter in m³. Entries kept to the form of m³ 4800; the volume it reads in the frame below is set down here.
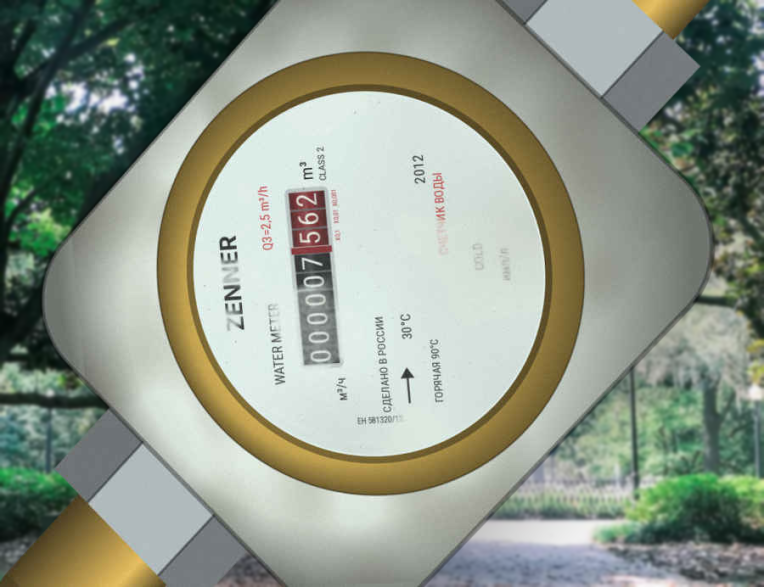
m³ 7.562
